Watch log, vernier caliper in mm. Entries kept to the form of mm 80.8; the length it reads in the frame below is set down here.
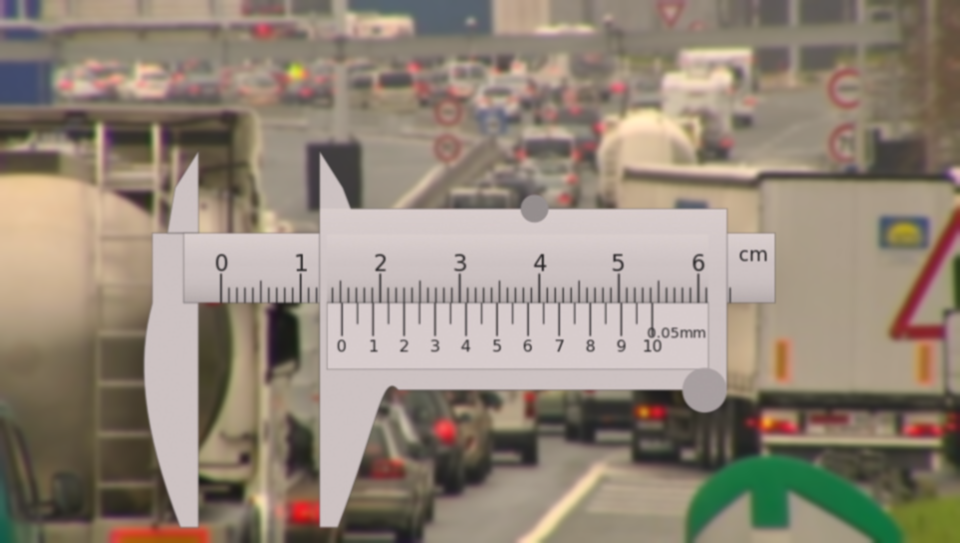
mm 15.2
